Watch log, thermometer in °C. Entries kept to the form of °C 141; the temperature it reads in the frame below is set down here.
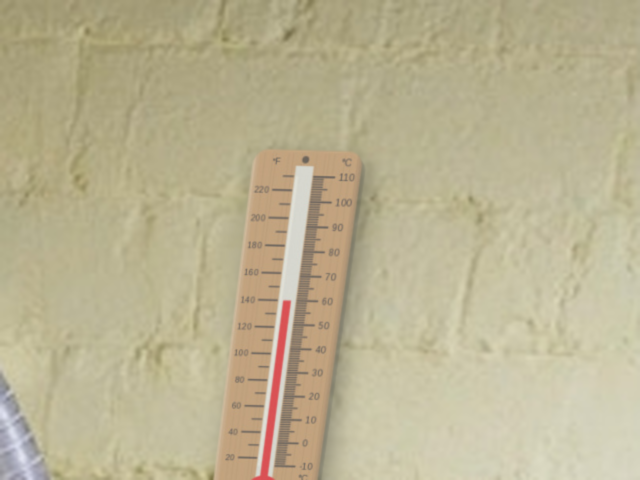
°C 60
